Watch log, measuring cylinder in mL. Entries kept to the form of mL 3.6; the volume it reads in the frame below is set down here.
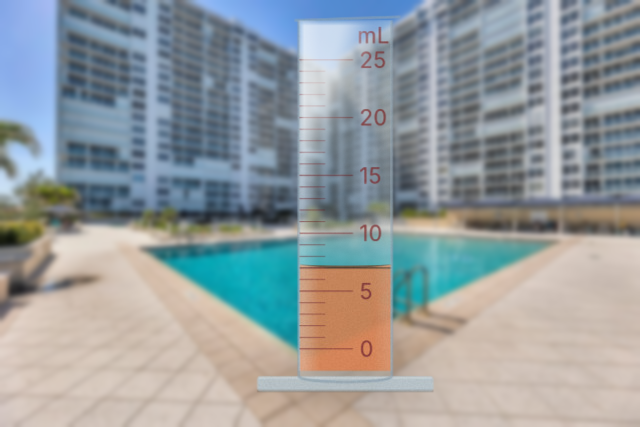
mL 7
